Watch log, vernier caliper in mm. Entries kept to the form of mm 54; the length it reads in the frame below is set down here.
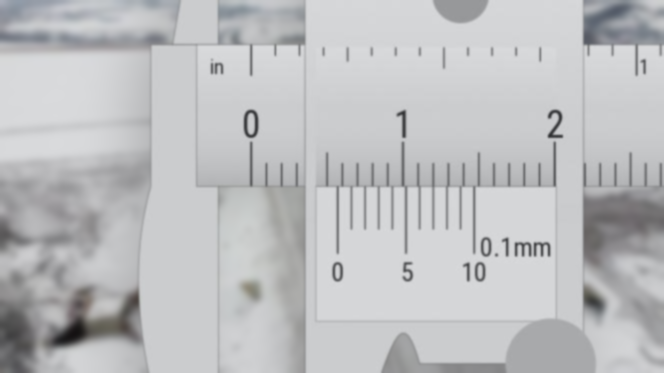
mm 5.7
